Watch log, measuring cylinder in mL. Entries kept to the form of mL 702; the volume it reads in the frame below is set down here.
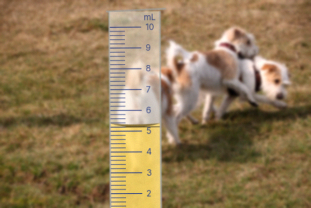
mL 5.2
